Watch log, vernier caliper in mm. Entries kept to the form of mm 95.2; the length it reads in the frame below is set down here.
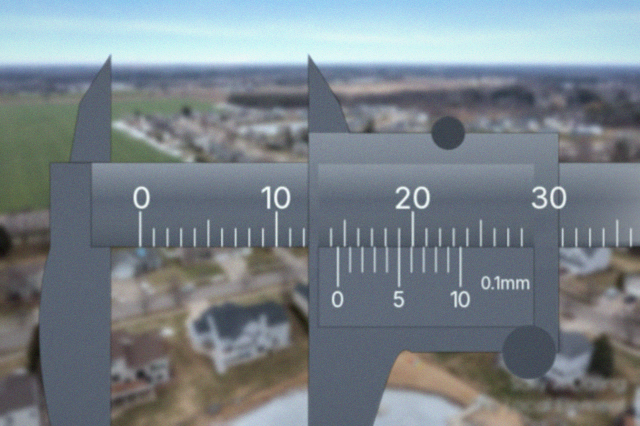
mm 14.5
